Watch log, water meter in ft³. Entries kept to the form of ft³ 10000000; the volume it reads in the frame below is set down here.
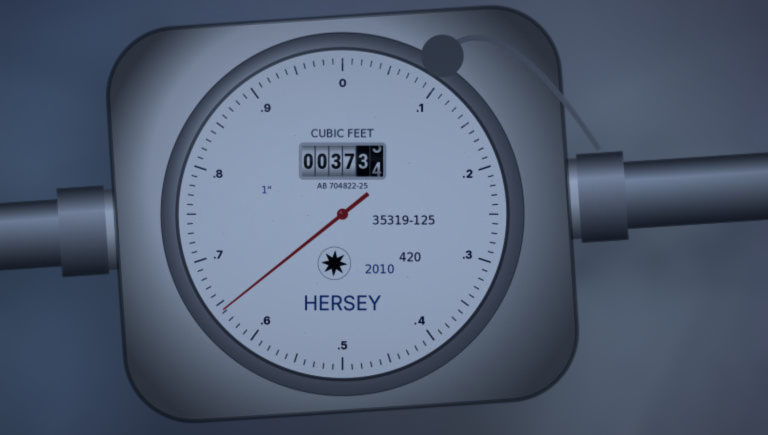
ft³ 3733.64
